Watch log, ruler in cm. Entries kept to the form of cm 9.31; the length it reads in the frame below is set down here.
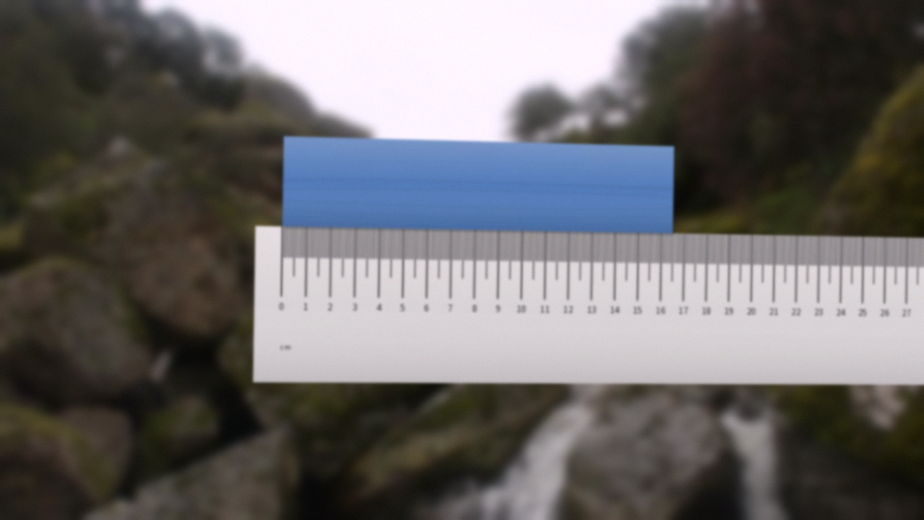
cm 16.5
